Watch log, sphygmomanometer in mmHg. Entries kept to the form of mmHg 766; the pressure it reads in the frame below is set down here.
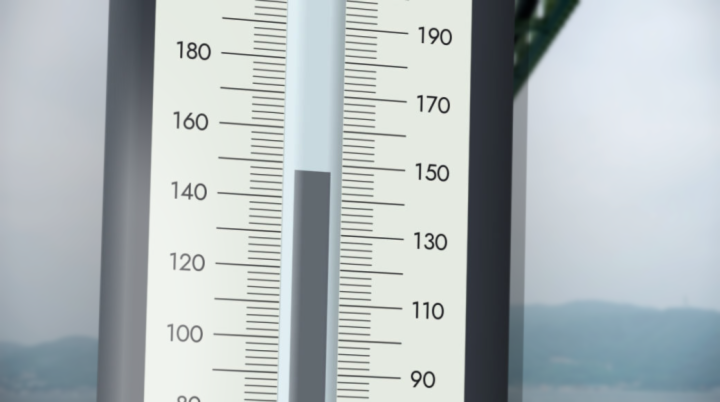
mmHg 148
